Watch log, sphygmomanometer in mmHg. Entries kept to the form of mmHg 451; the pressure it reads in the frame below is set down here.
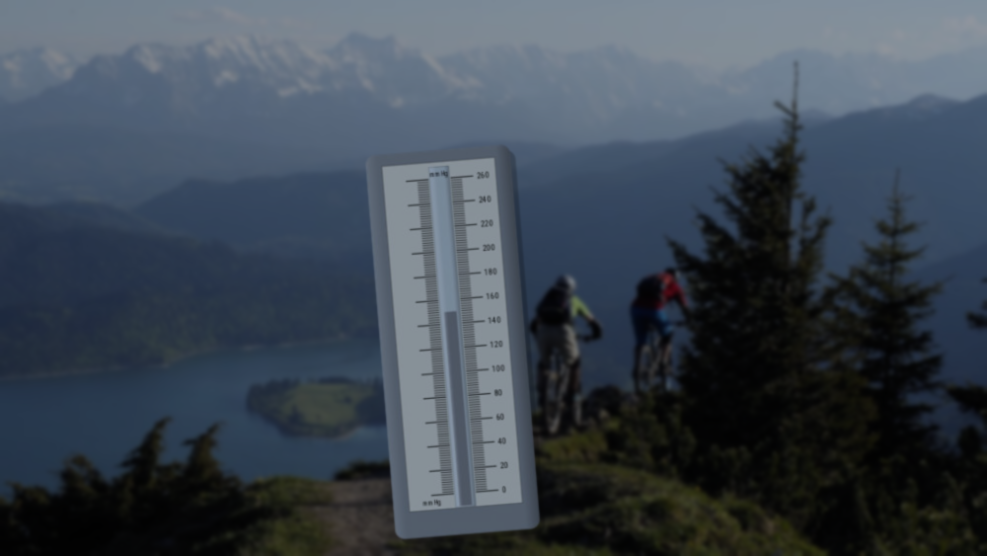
mmHg 150
